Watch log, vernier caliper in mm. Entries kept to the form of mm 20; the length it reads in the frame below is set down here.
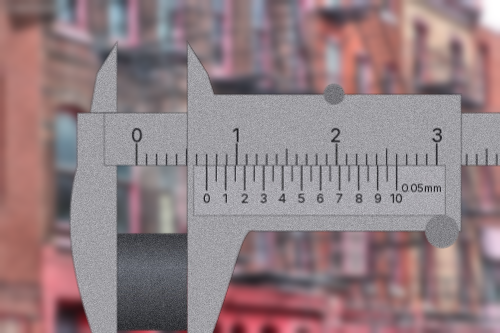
mm 7.0
